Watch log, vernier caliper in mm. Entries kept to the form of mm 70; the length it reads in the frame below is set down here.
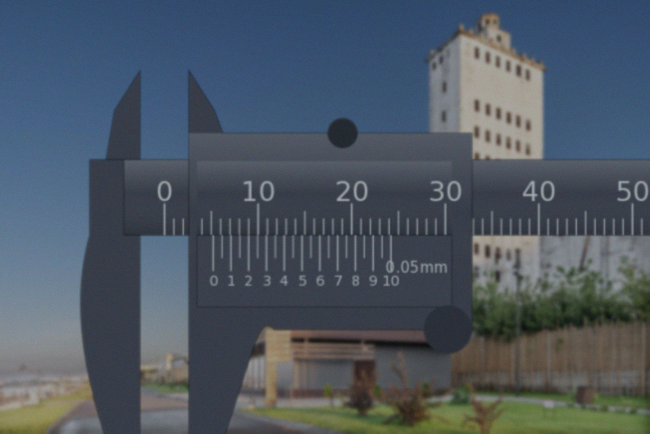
mm 5.2
